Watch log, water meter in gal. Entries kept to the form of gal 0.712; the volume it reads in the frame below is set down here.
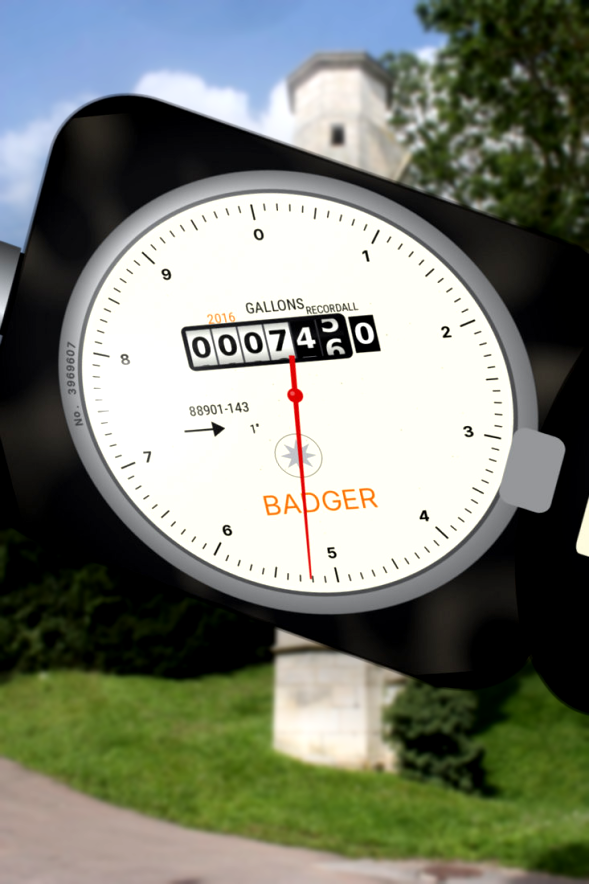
gal 7455.2
